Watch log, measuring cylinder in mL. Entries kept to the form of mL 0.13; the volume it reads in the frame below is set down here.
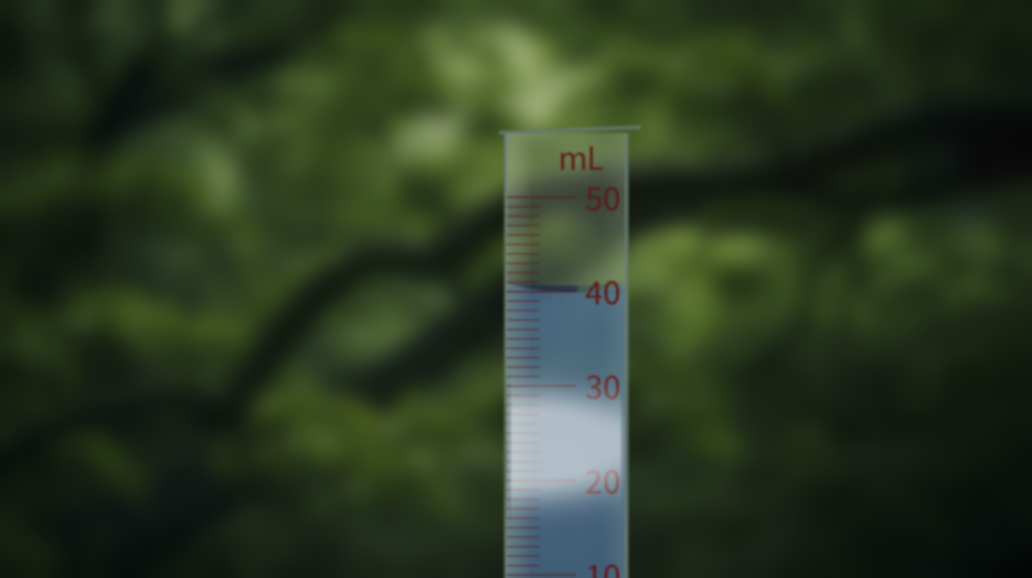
mL 40
